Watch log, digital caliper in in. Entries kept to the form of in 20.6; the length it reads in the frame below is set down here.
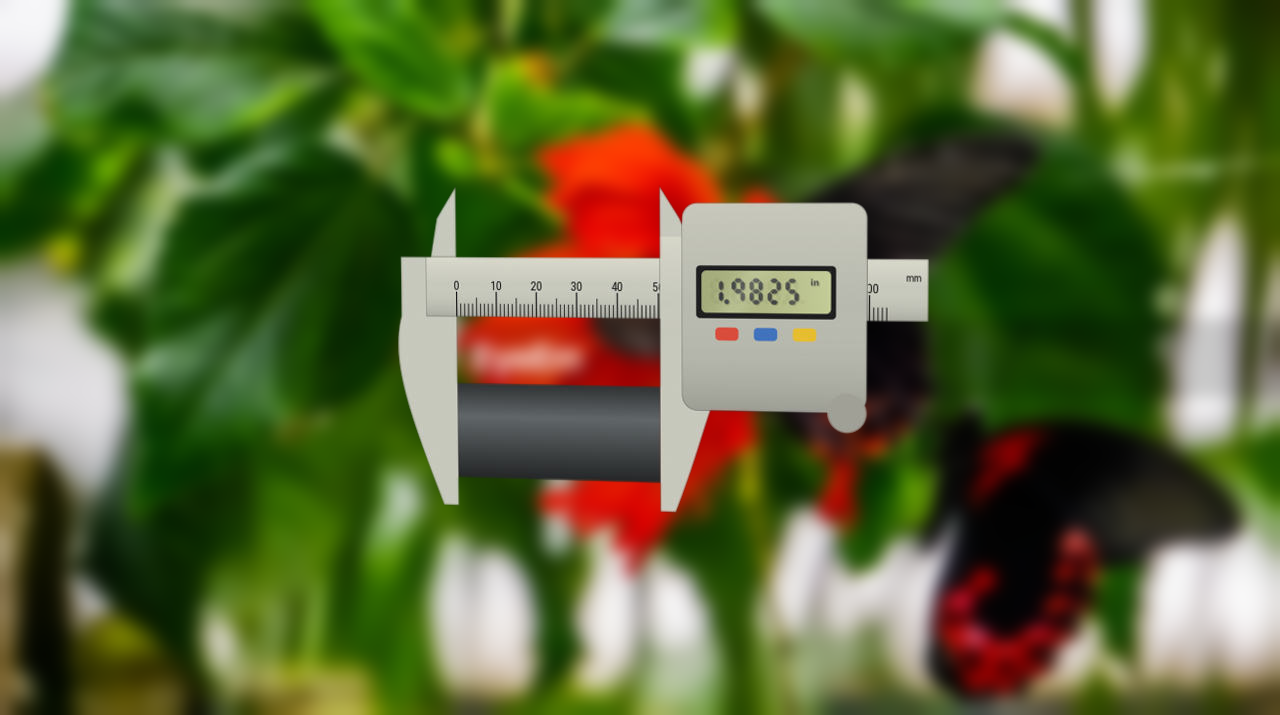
in 1.9825
